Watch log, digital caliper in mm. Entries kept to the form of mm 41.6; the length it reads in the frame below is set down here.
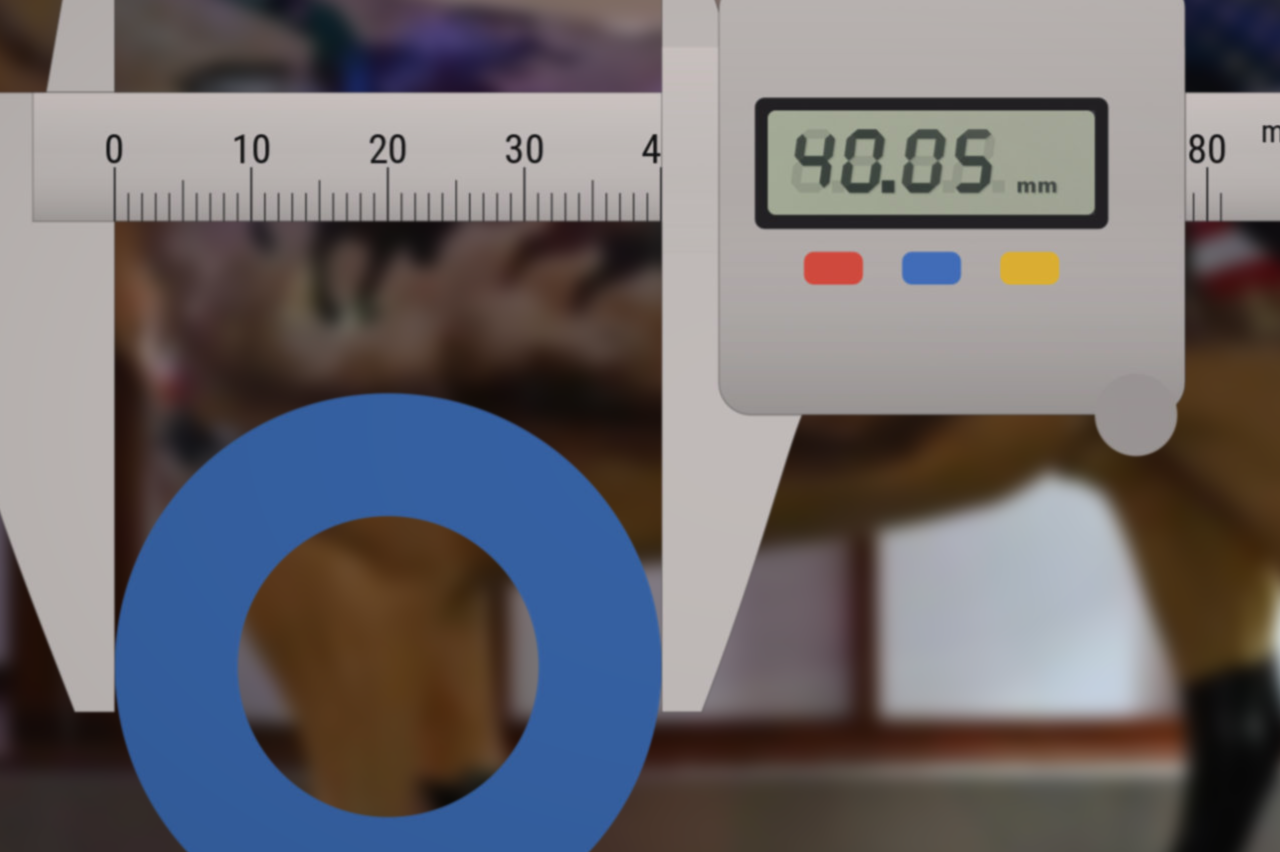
mm 40.05
